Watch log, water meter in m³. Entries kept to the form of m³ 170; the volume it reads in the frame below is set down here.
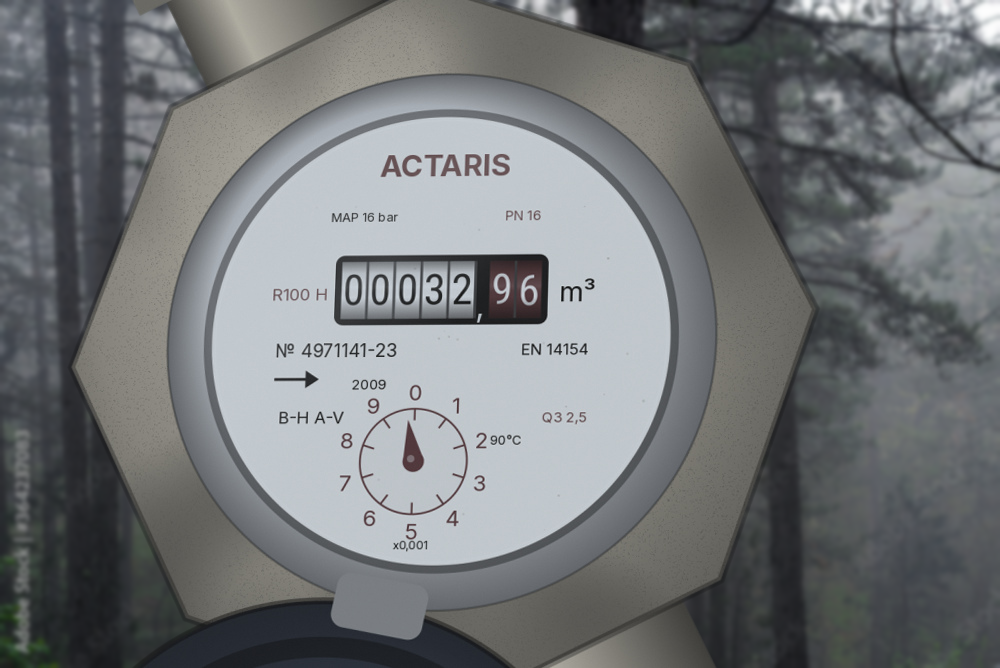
m³ 32.959
